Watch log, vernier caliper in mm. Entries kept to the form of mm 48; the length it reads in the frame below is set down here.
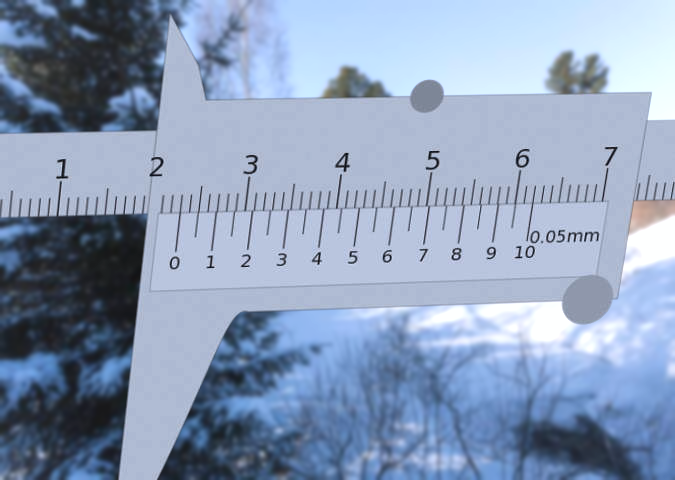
mm 23.0
